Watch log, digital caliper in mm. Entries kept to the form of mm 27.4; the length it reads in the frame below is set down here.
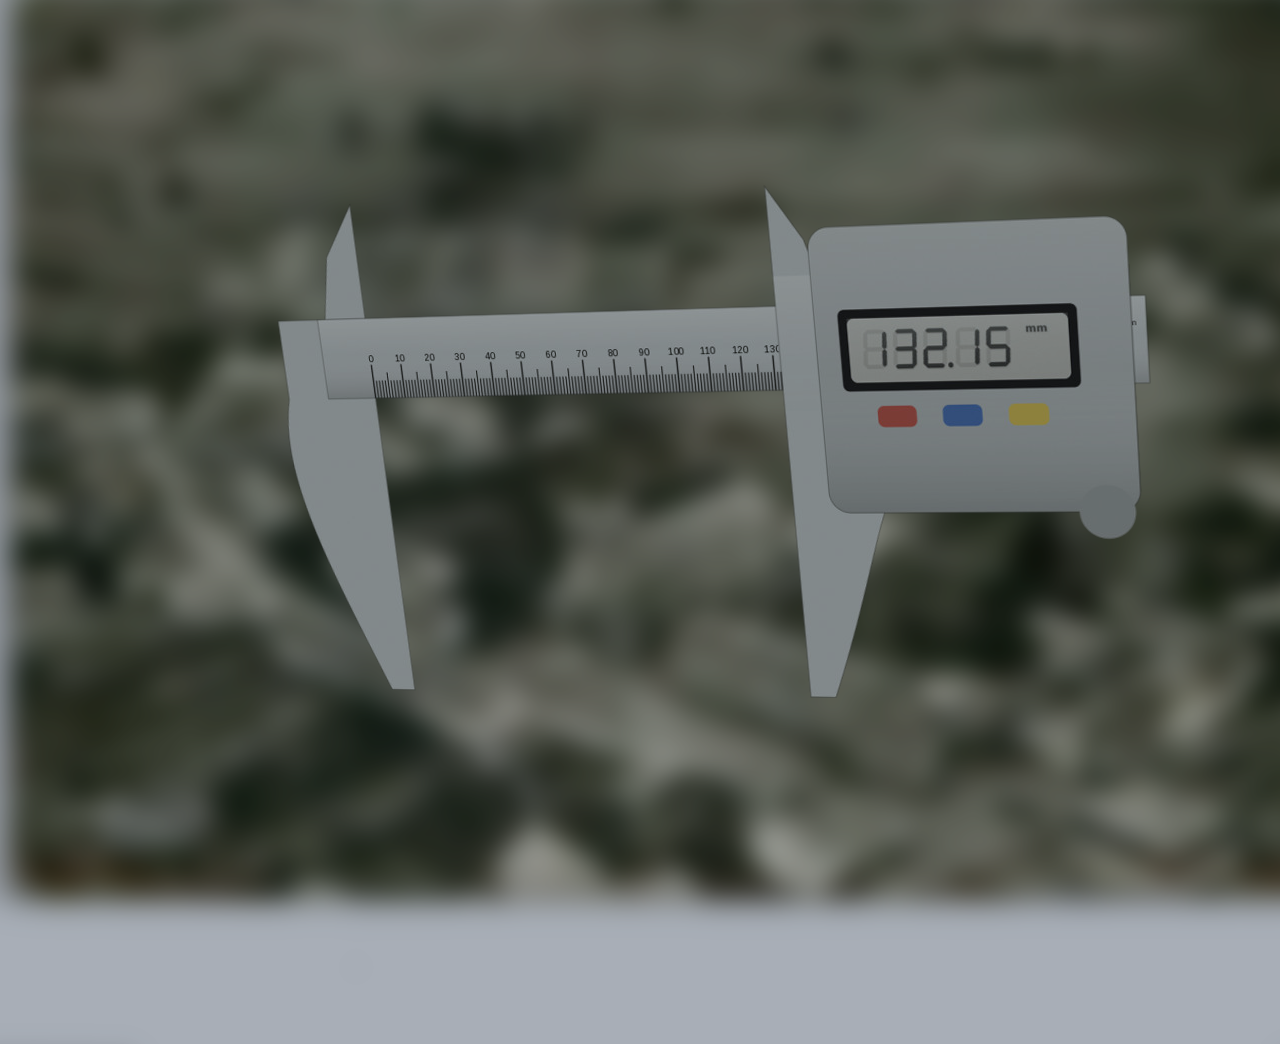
mm 132.15
